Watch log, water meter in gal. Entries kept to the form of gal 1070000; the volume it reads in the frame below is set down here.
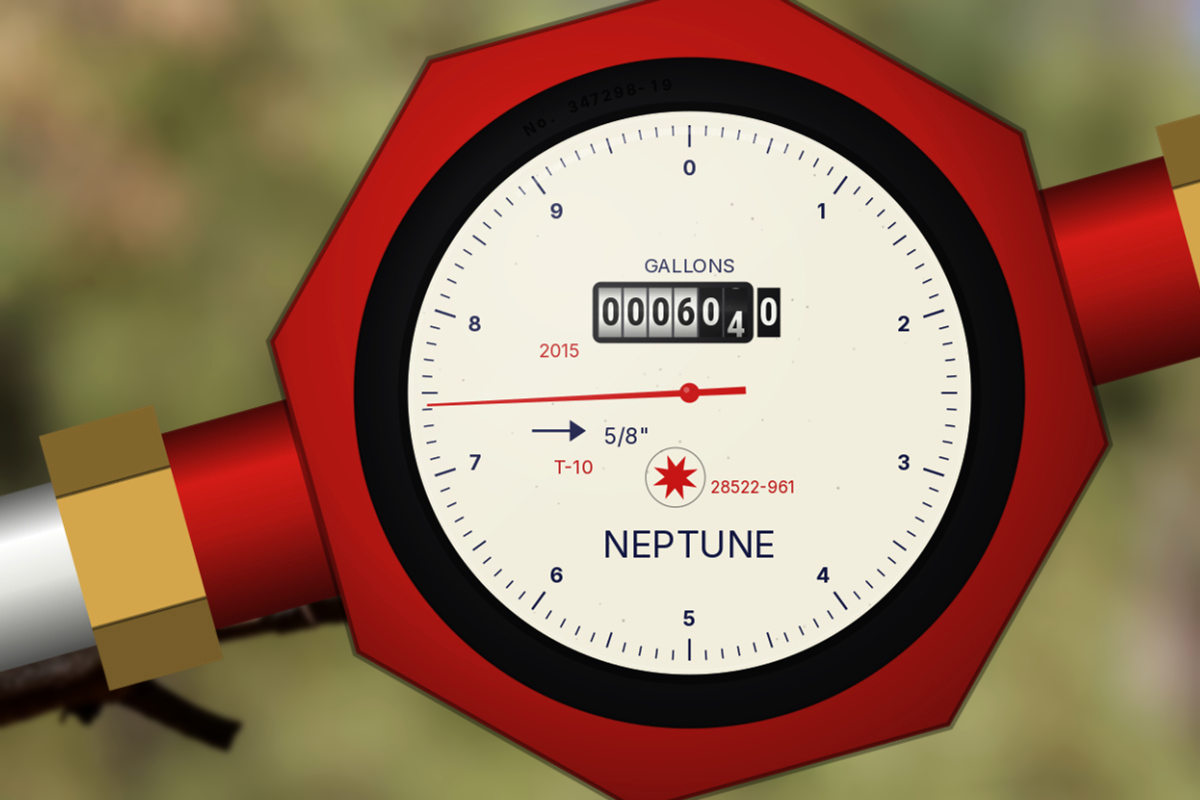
gal 6037.4
